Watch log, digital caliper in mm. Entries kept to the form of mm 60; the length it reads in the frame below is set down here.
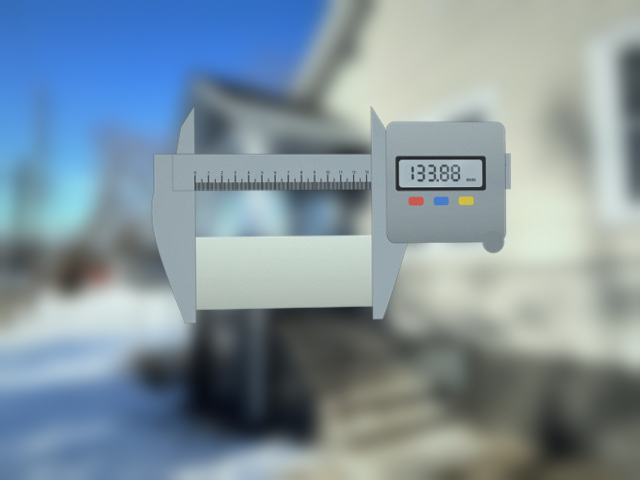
mm 133.88
